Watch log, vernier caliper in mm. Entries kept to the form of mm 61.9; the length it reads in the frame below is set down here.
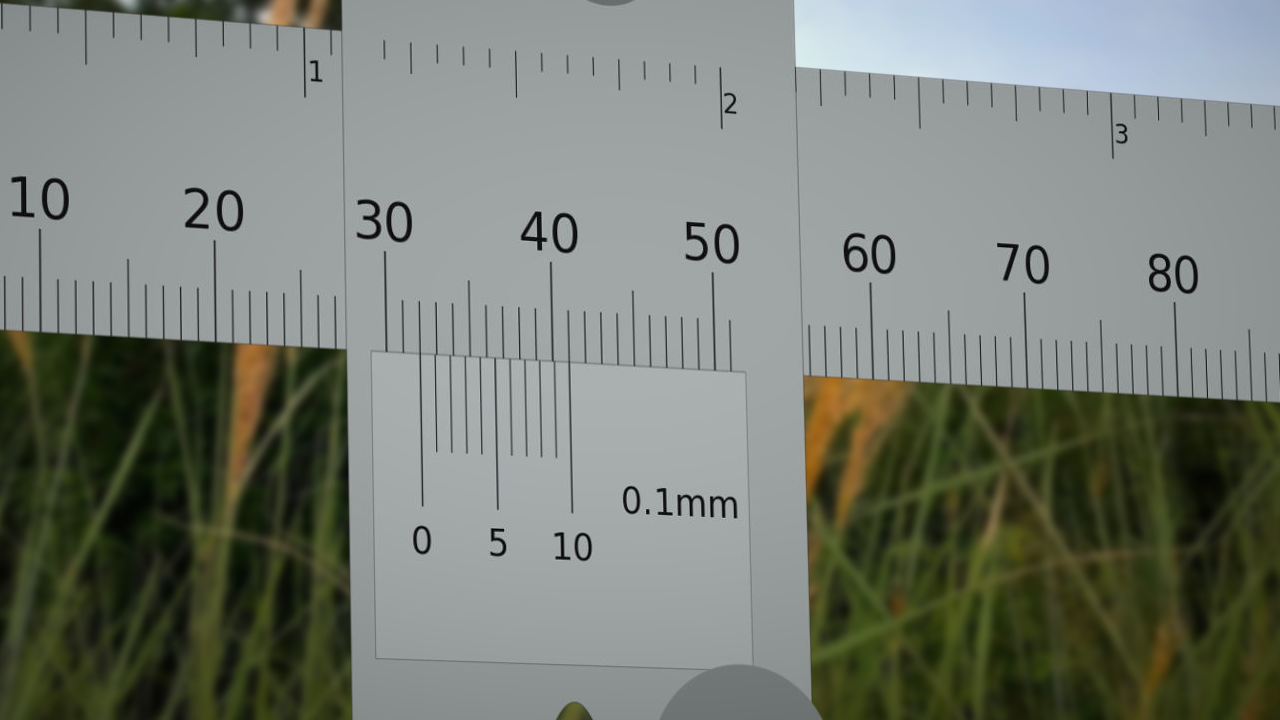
mm 32.0
